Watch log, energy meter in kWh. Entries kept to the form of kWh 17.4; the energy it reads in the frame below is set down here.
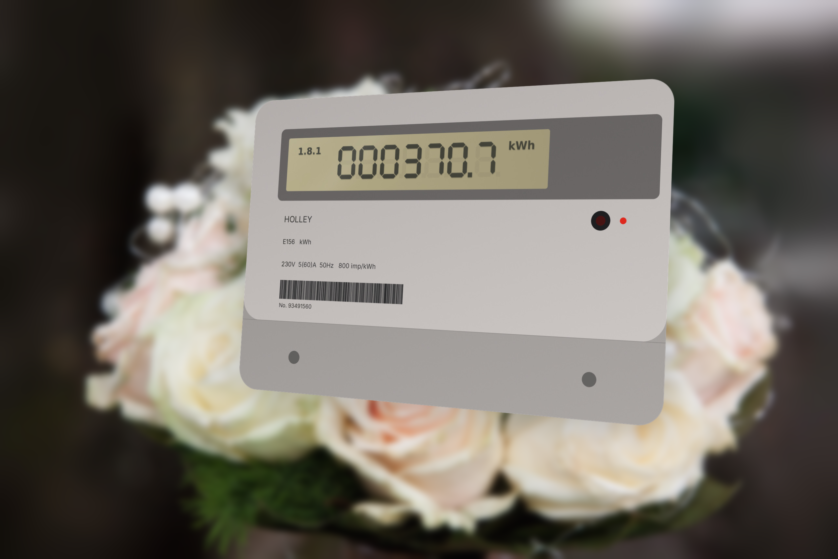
kWh 370.7
